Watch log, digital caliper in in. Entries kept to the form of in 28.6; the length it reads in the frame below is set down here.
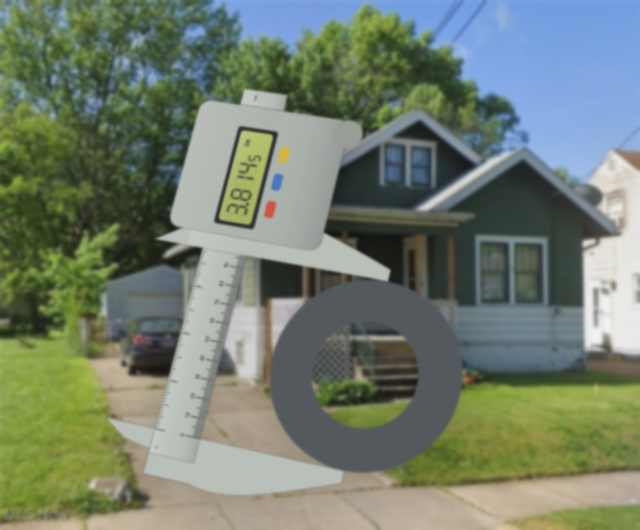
in 3.8145
